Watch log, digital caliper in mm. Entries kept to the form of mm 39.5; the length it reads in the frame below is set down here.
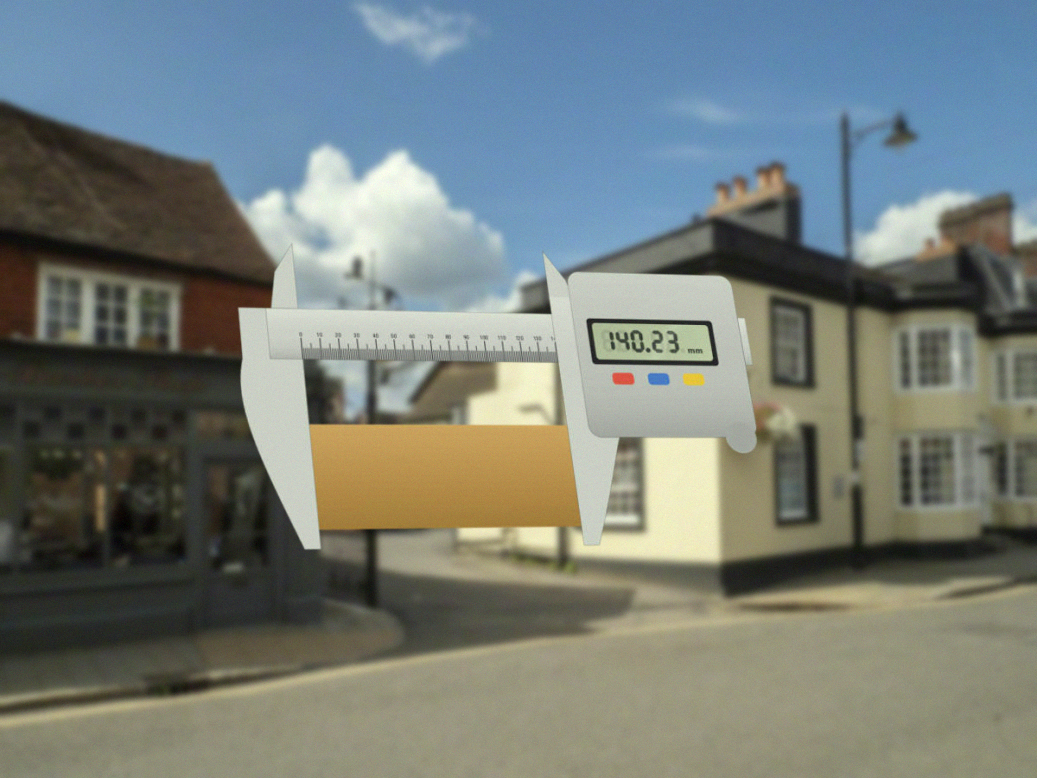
mm 140.23
